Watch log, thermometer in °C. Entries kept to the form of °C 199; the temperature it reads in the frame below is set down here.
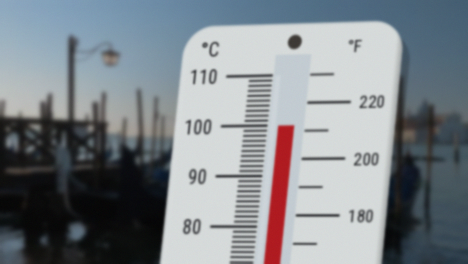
°C 100
